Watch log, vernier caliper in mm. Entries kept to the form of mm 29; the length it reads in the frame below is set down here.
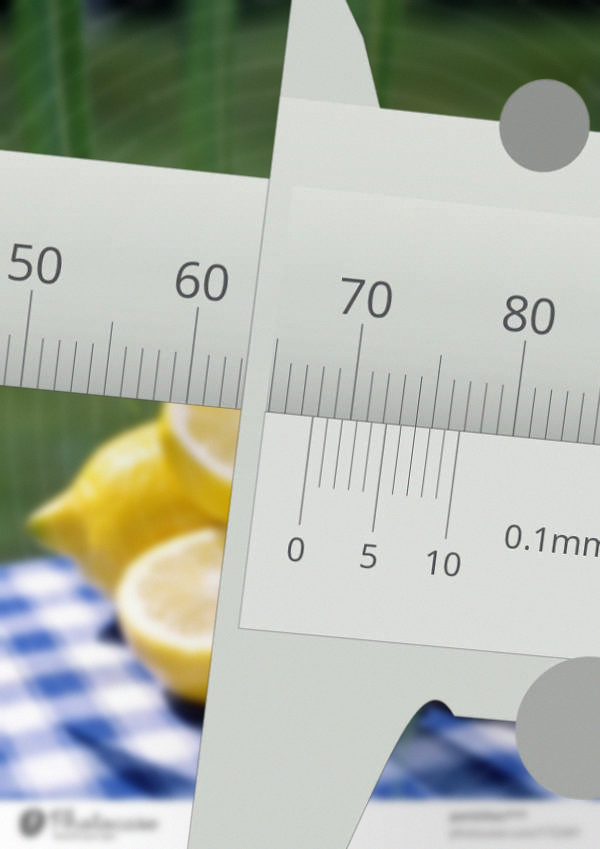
mm 67.7
